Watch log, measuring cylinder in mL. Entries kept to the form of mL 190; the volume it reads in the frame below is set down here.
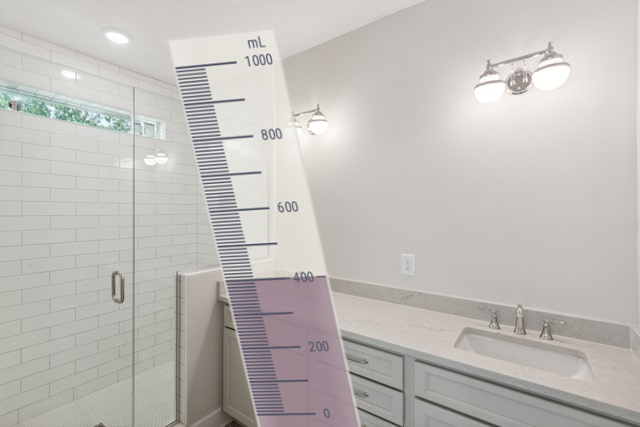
mL 400
